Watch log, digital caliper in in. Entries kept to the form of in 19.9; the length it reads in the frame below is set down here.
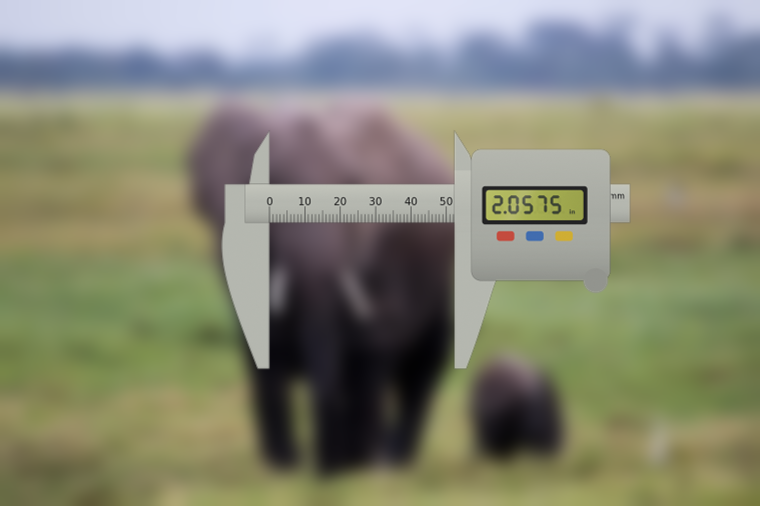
in 2.0575
